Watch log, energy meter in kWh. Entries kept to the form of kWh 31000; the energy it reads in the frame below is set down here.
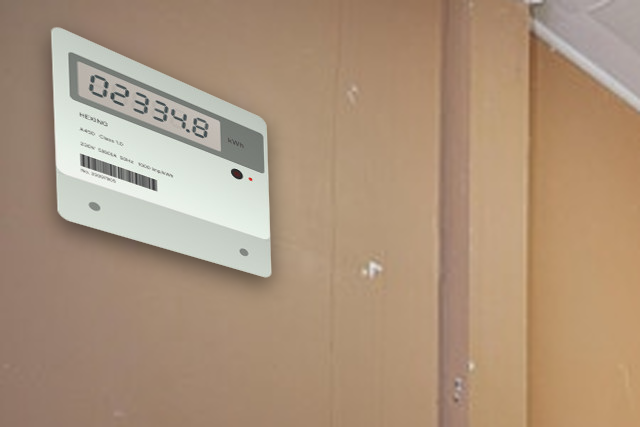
kWh 2334.8
